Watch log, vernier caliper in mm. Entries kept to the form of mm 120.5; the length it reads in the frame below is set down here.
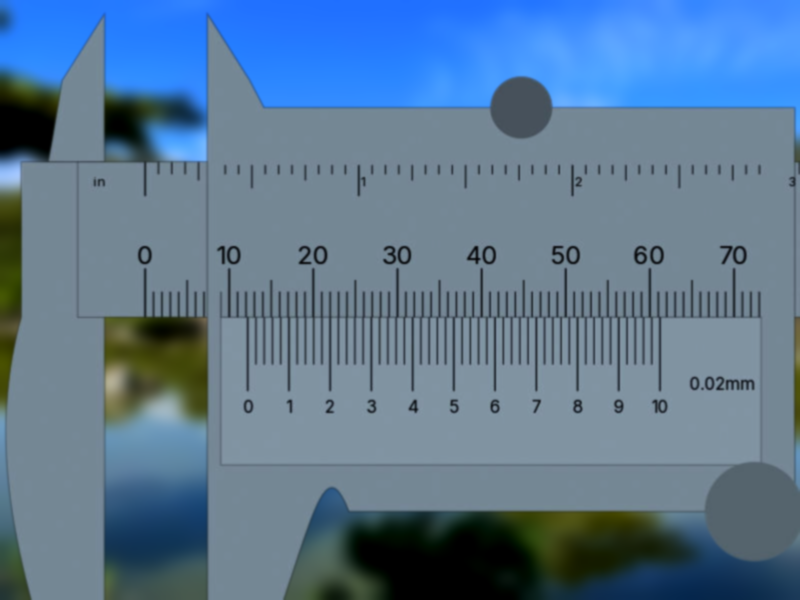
mm 12.2
